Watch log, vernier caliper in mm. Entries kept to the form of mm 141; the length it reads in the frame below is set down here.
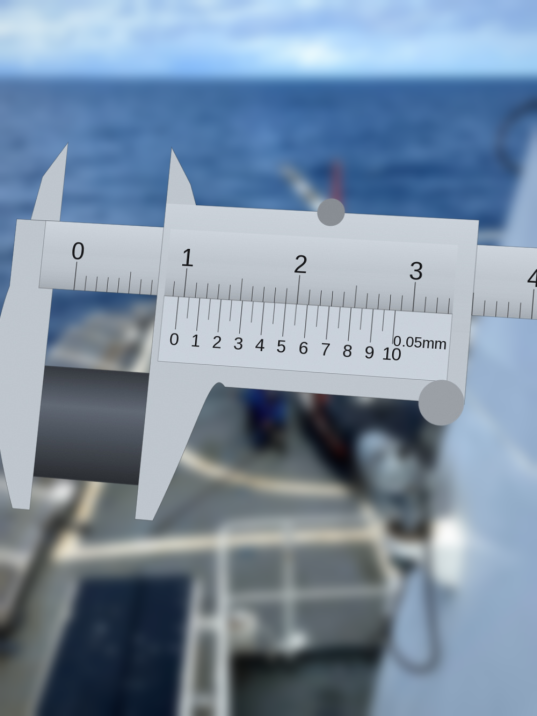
mm 9.5
